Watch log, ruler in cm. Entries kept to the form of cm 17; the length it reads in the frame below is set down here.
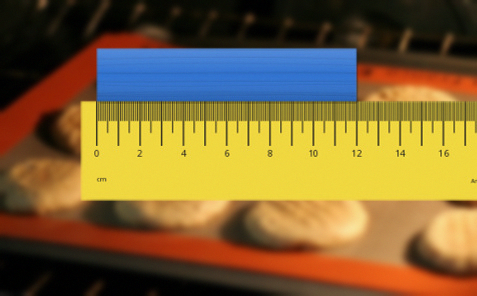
cm 12
